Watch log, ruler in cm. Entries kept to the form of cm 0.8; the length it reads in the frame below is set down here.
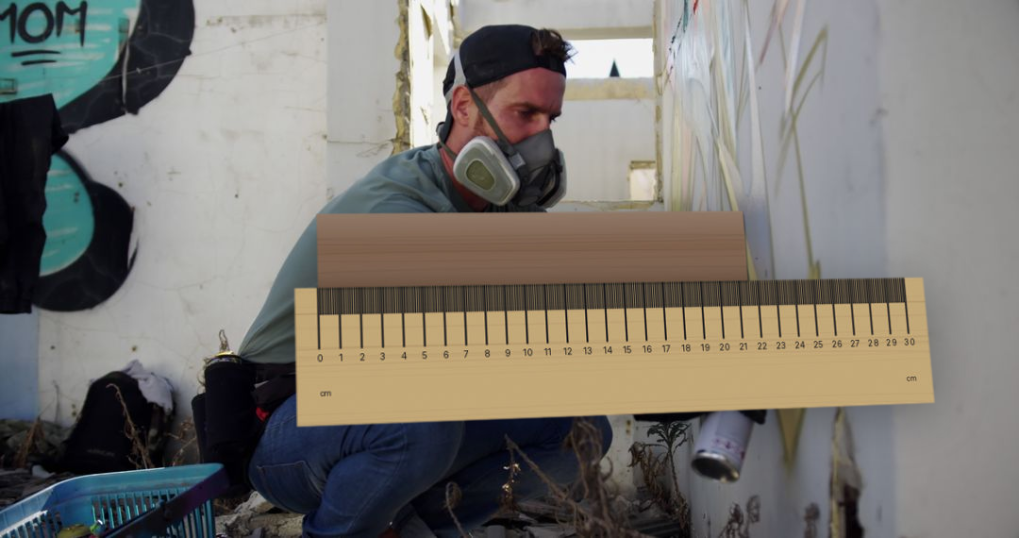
cm 21.5
